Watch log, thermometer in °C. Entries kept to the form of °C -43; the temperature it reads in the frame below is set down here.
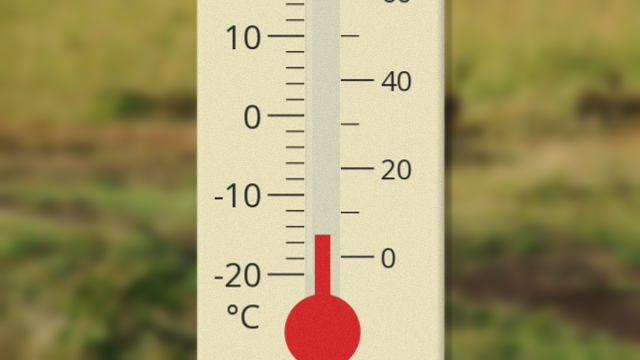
°C -15
